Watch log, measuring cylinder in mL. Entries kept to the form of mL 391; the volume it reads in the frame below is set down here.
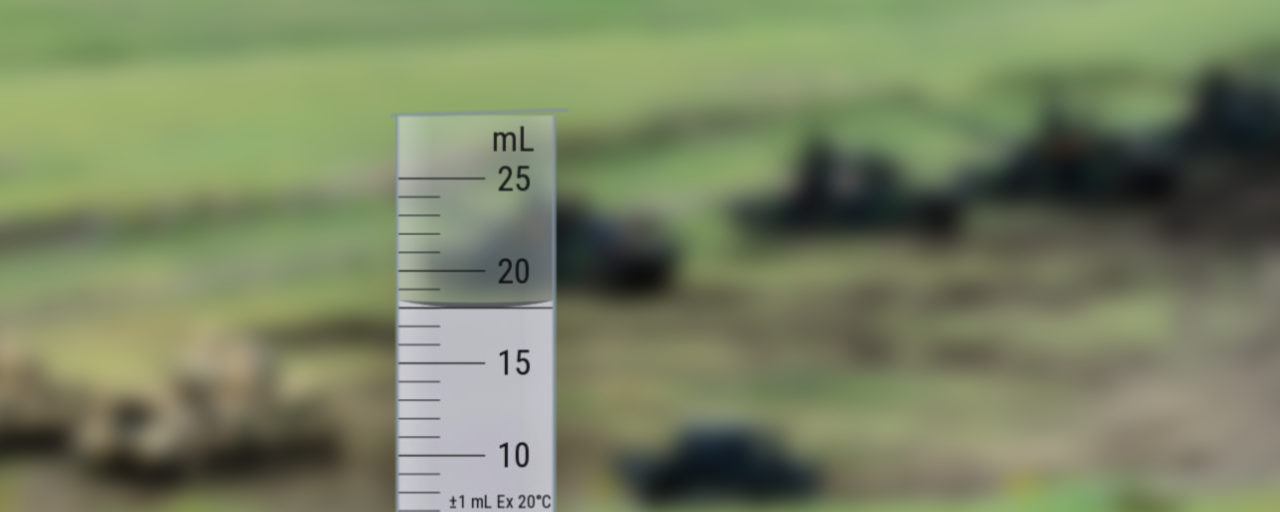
mL 18
